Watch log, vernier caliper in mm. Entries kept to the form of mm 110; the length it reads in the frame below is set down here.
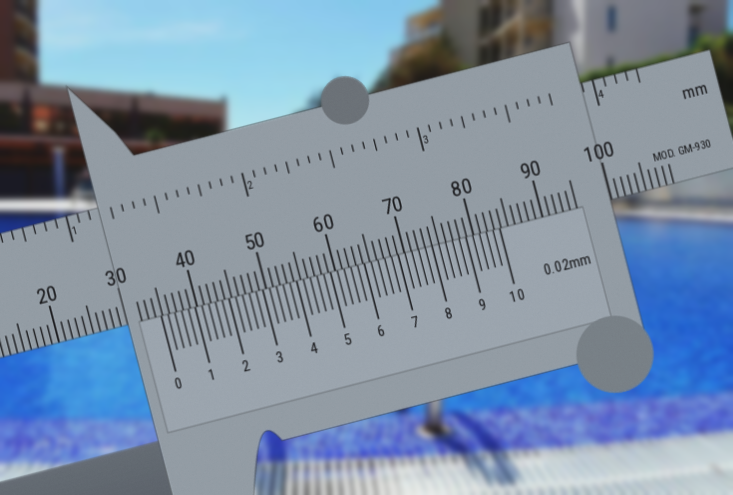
mm 34.8
